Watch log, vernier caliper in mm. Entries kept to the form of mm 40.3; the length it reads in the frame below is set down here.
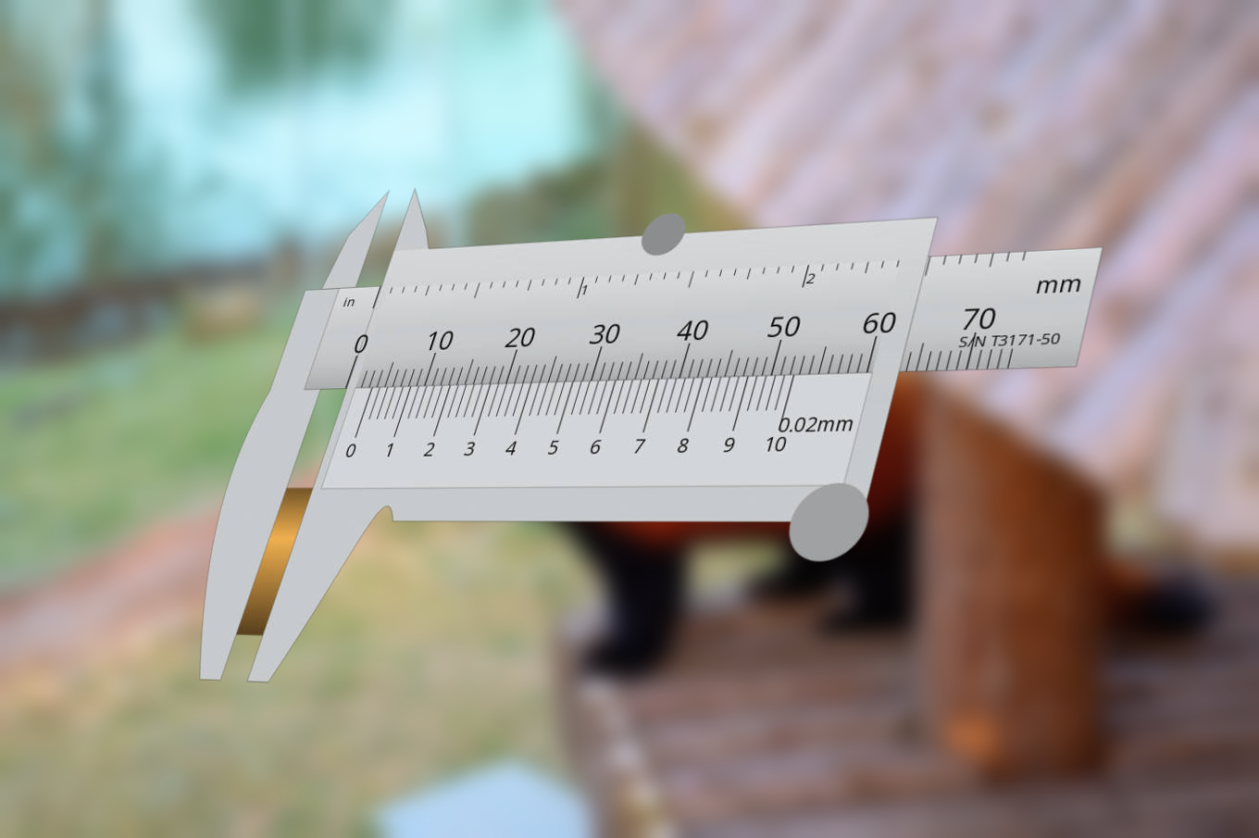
mm 3.4
